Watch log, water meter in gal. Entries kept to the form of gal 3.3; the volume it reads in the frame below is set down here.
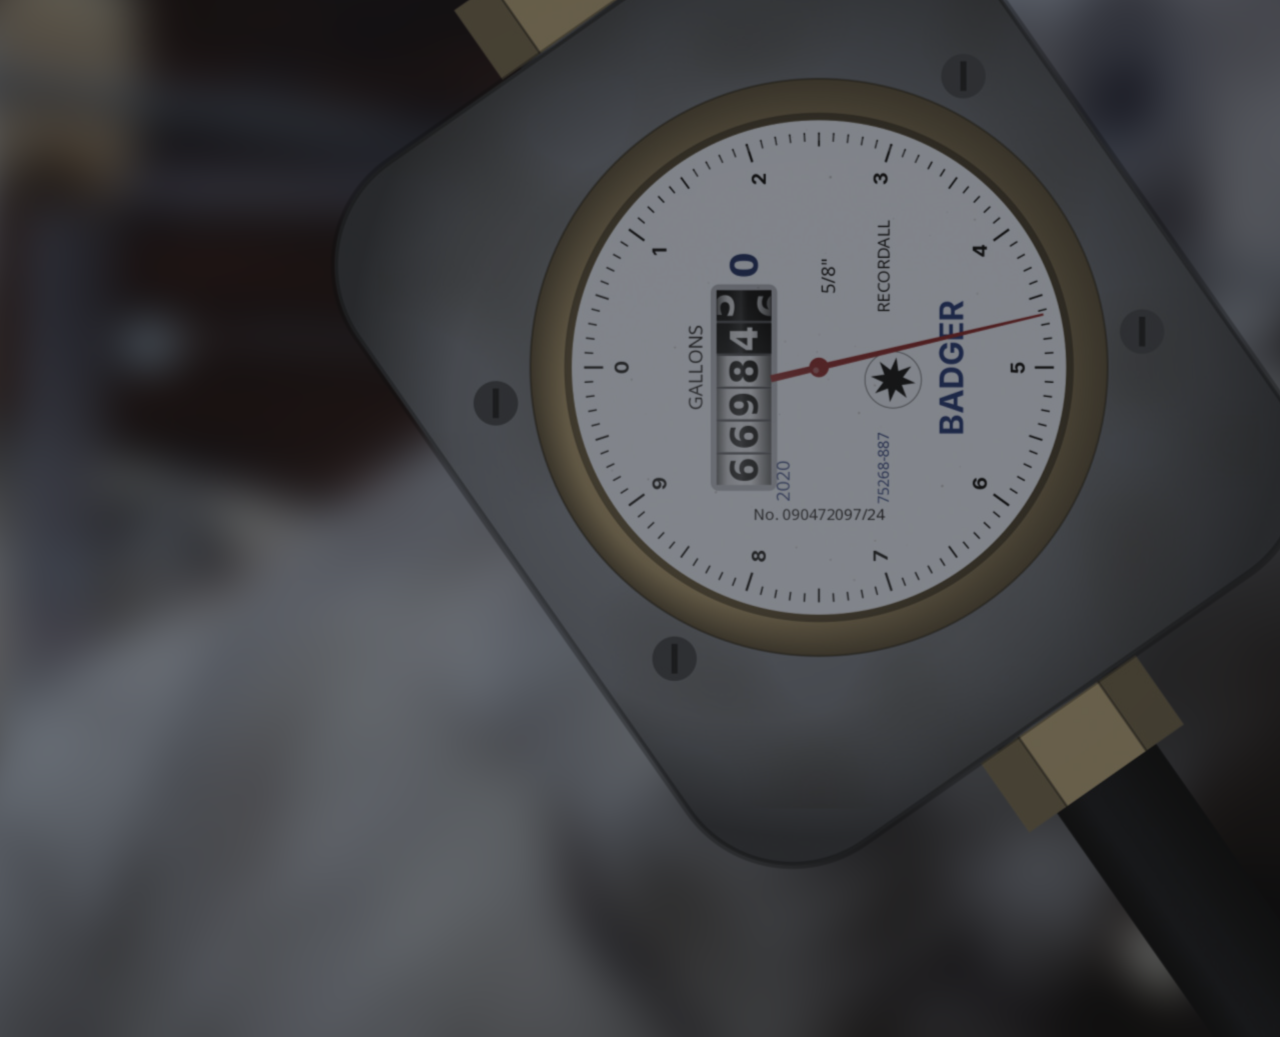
gal 6698454.6
